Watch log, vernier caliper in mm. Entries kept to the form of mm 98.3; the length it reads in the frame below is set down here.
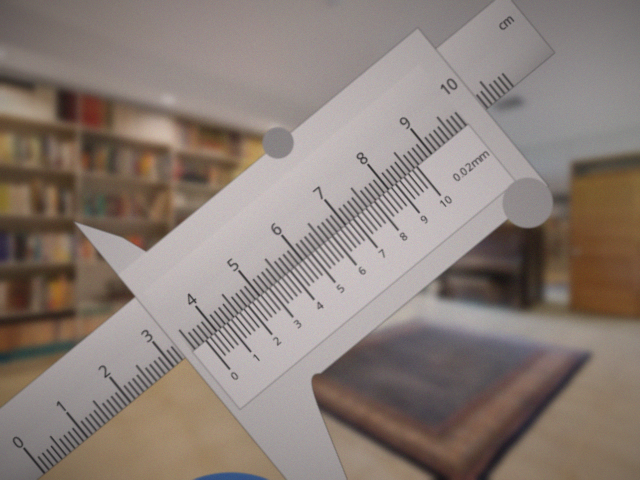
mm 37.5
